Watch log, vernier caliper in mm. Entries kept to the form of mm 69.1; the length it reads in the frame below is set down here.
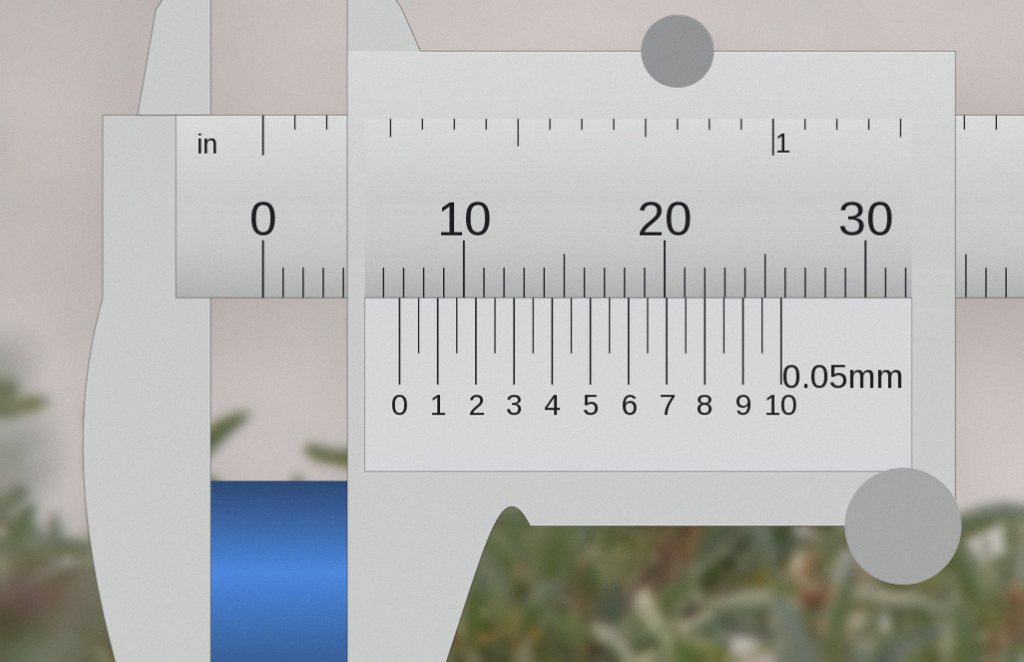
mm 6.8
